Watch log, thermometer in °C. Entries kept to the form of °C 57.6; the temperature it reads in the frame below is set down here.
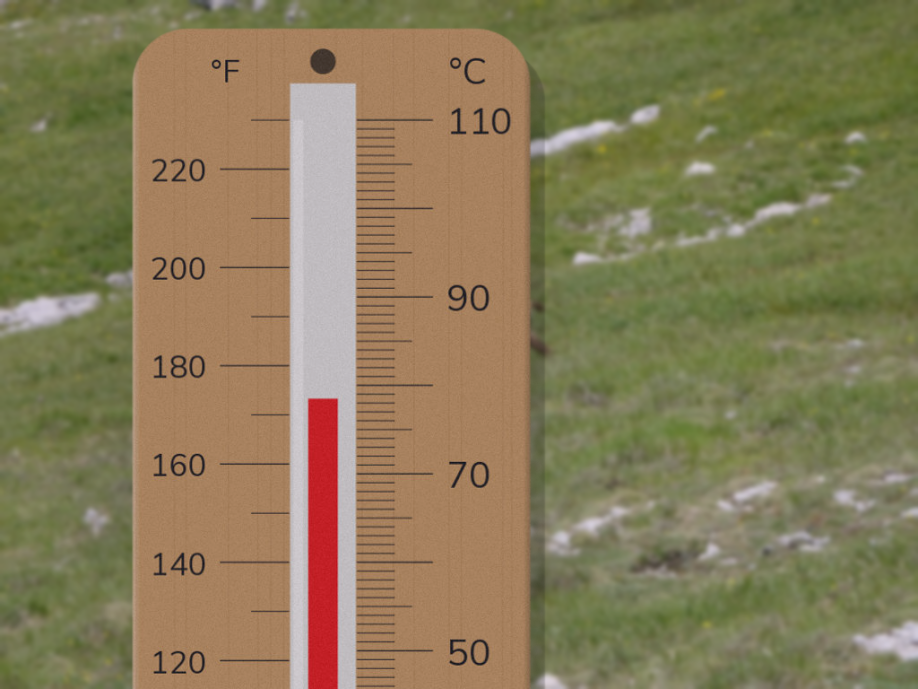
°C 78.5
